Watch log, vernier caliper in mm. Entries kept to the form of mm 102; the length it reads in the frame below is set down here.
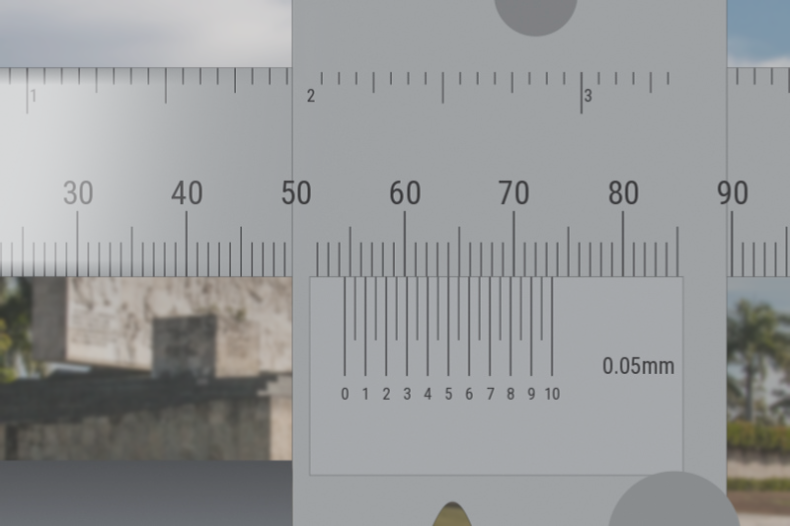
mm 54.5
